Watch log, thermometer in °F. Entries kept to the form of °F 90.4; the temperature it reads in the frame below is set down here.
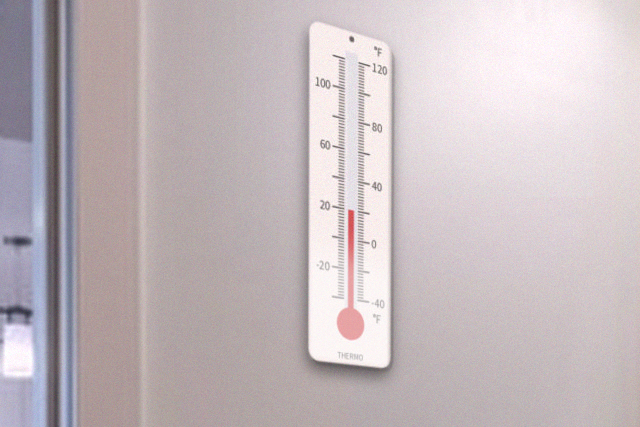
°F 20
